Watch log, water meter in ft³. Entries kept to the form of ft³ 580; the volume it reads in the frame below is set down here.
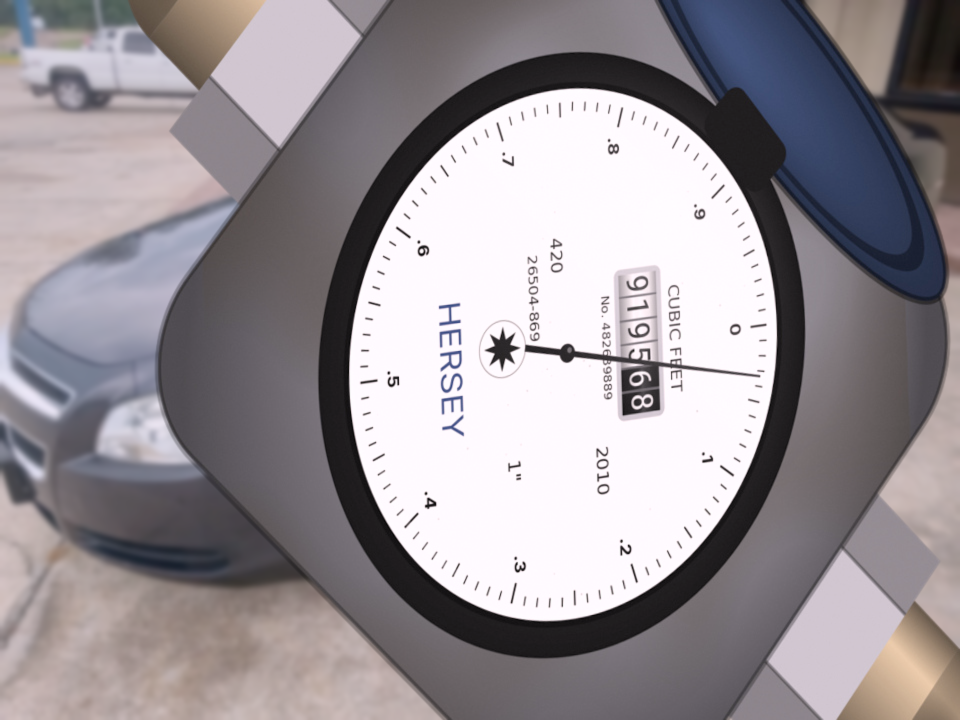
ft³ 919568.03
